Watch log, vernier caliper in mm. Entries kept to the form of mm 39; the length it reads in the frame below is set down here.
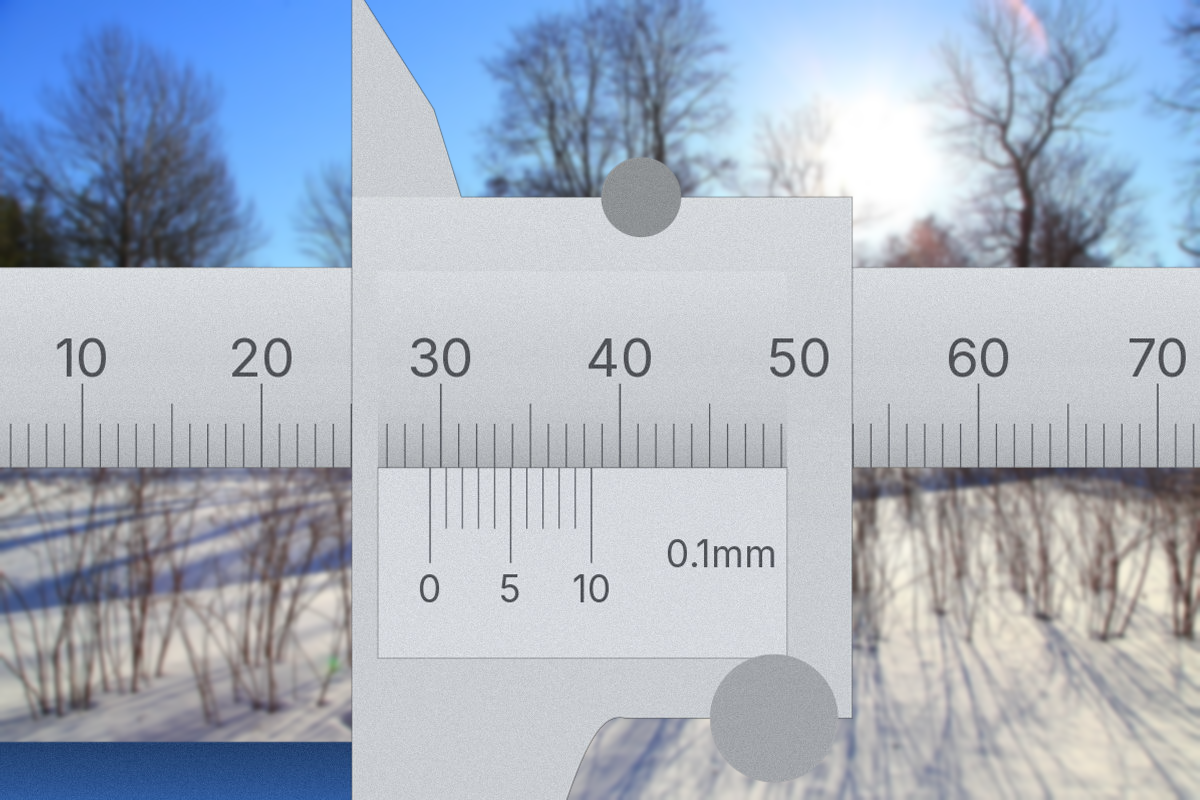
mm 29.4
